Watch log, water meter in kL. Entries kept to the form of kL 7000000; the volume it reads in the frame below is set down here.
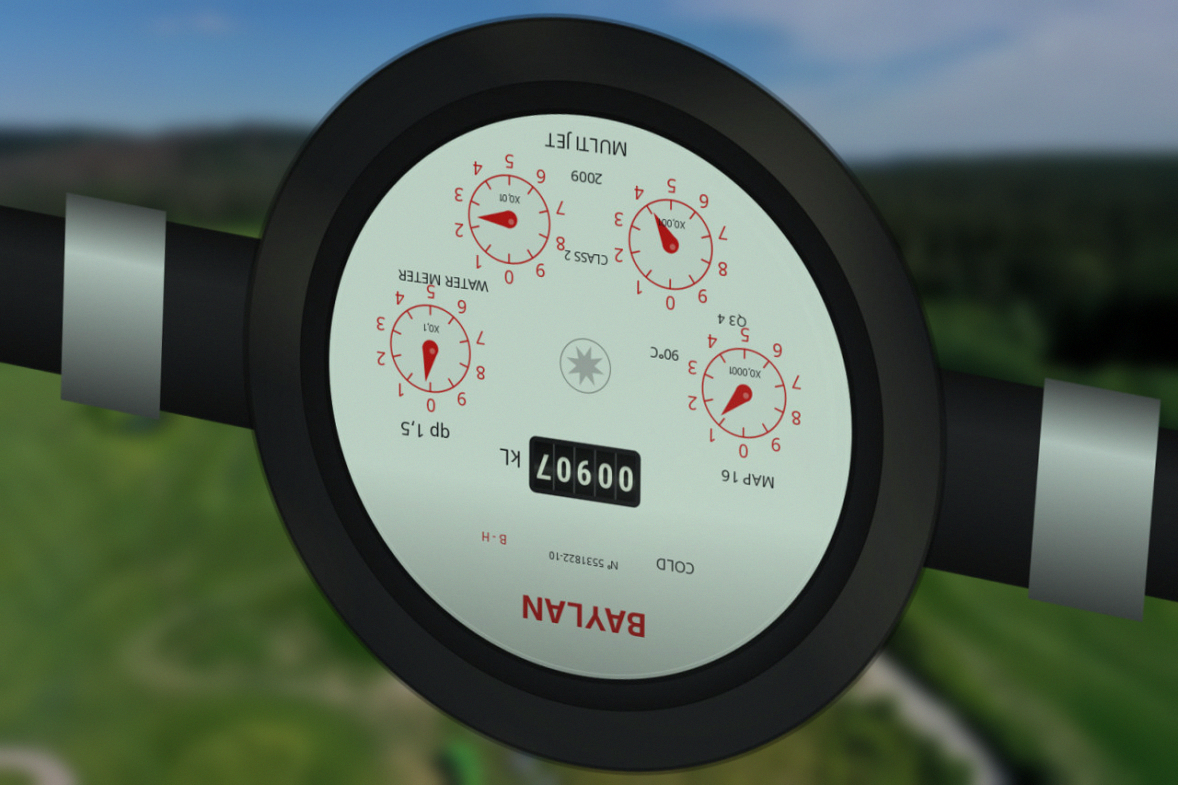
kL 907.0241
